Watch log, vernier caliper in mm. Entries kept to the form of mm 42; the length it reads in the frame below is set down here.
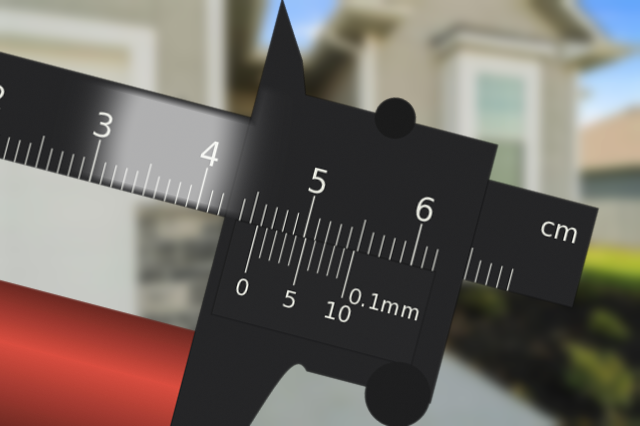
mm 45.7
